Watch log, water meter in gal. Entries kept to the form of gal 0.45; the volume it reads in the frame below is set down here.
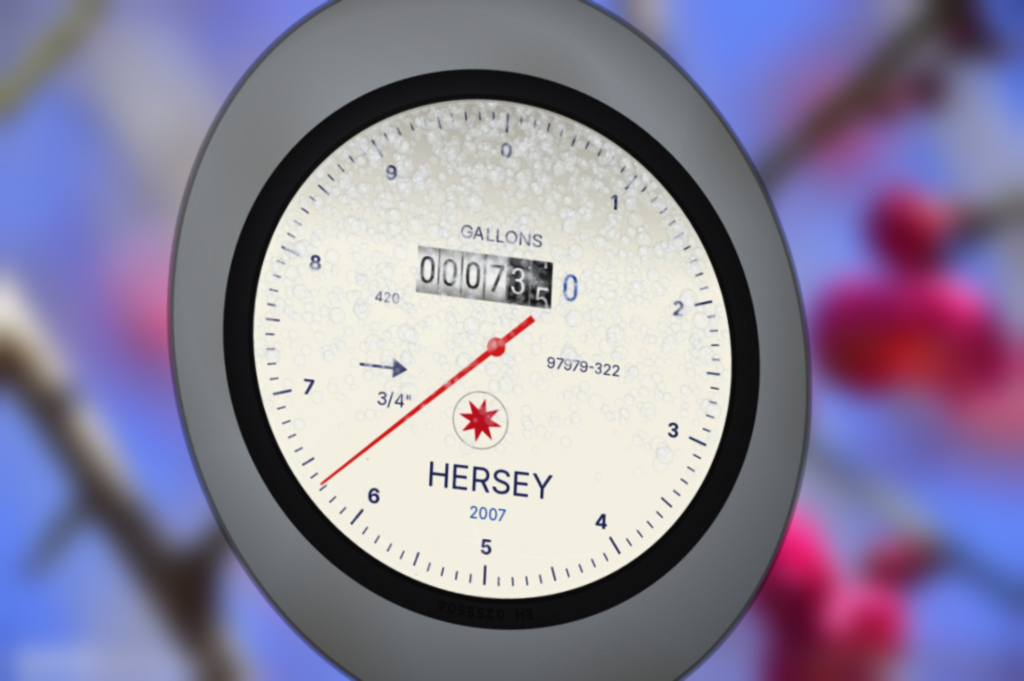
gal 7346.3
